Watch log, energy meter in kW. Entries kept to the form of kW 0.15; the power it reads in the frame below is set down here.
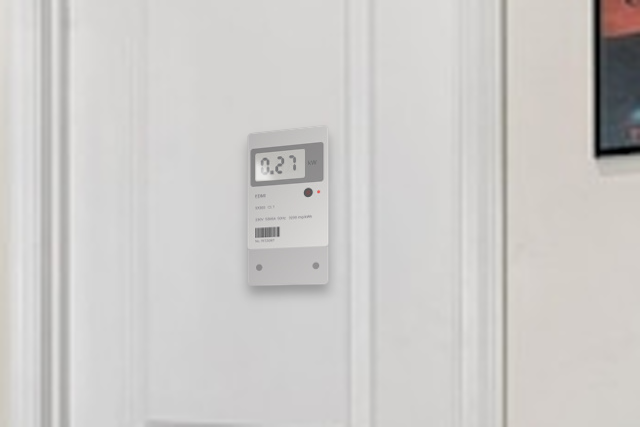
kW 0.27
